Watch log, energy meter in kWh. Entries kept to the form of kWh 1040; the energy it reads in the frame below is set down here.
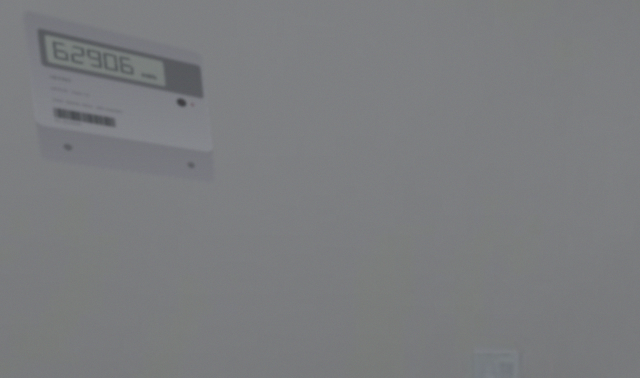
kWh 62906
